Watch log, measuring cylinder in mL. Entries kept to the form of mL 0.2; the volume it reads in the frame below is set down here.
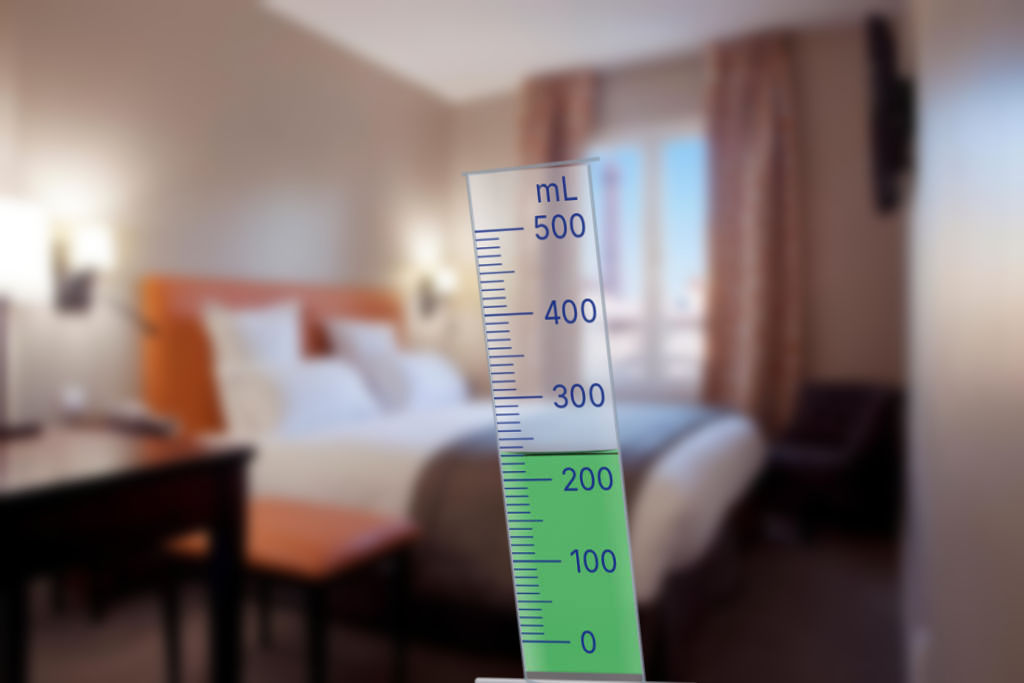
mL 230
